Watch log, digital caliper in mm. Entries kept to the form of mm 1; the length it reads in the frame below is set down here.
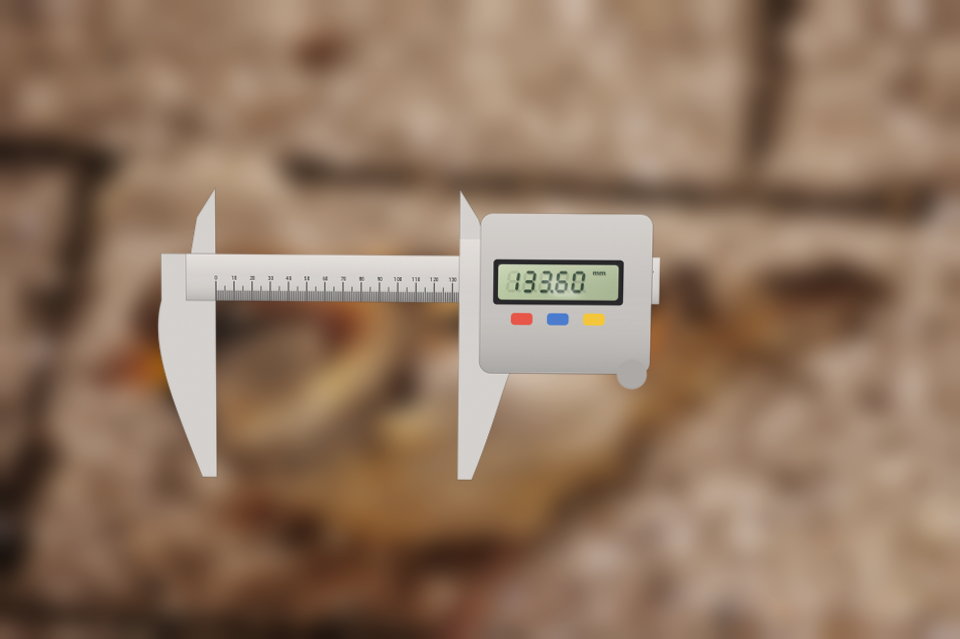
mm 133.60
